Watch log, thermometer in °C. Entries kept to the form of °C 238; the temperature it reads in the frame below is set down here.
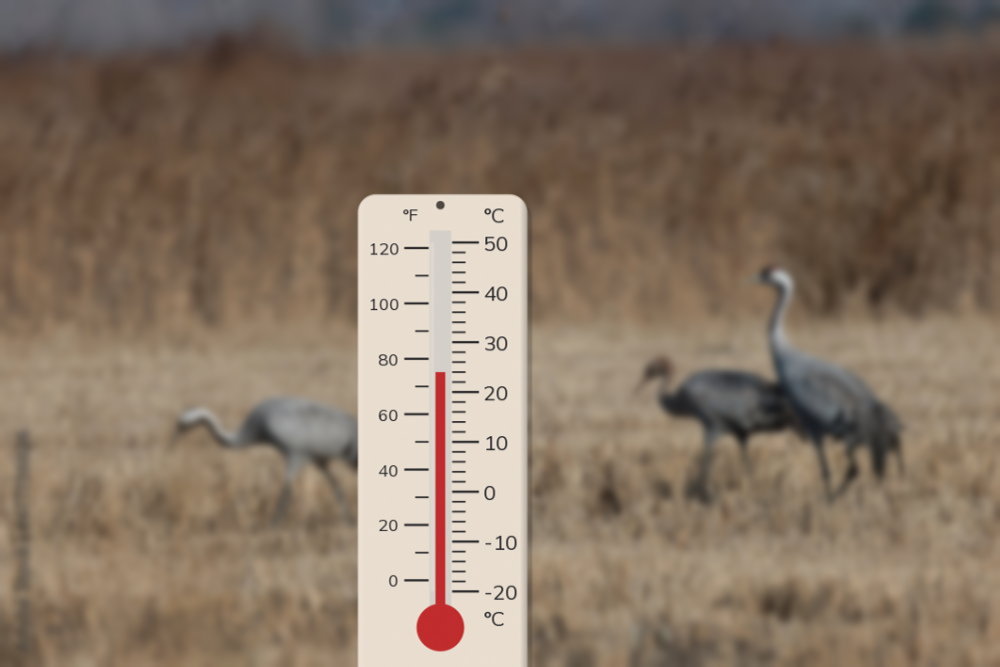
°C 24
